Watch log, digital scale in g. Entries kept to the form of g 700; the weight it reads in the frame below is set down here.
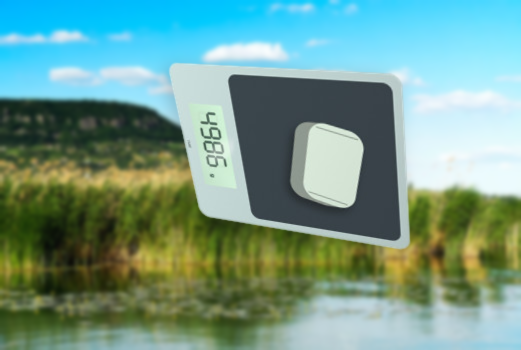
g 4986
